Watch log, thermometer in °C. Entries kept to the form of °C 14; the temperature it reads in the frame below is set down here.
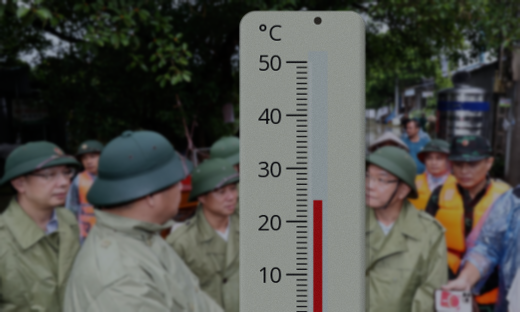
°C 24
